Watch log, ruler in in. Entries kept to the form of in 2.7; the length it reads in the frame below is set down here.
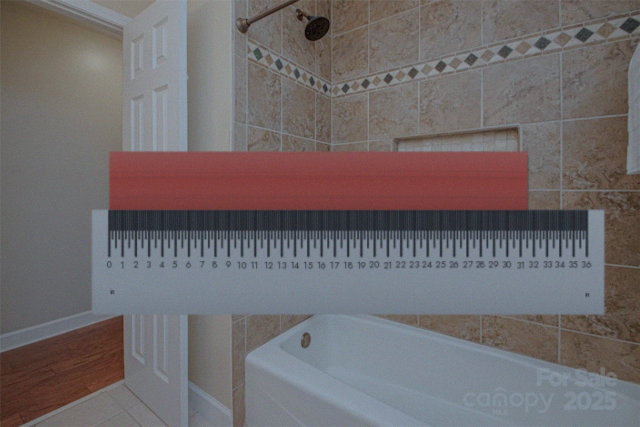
in 31.5
